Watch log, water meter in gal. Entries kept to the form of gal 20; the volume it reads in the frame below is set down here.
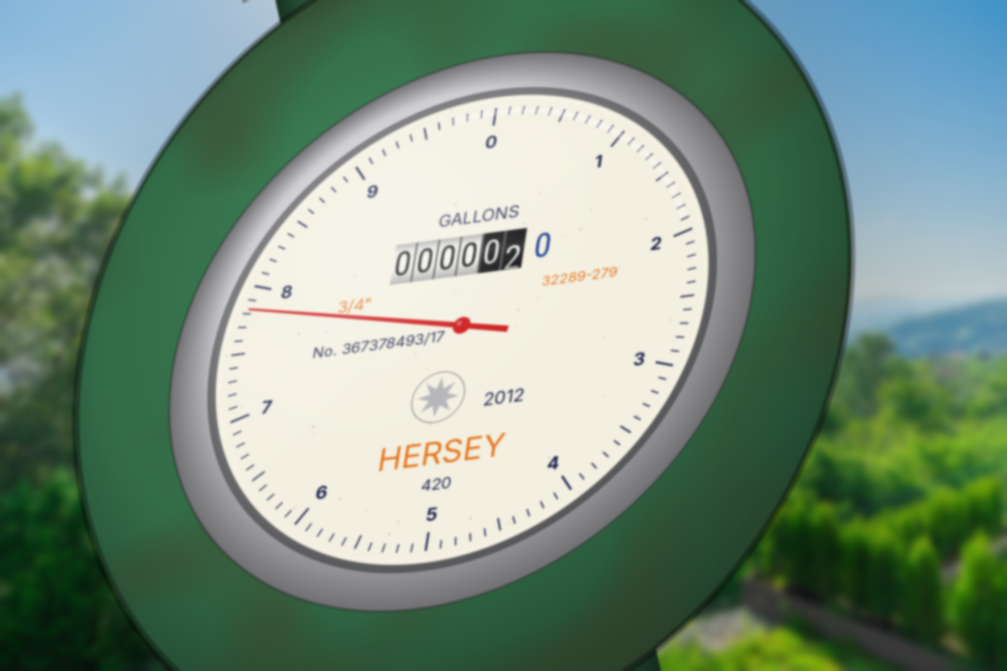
gal 17.8
